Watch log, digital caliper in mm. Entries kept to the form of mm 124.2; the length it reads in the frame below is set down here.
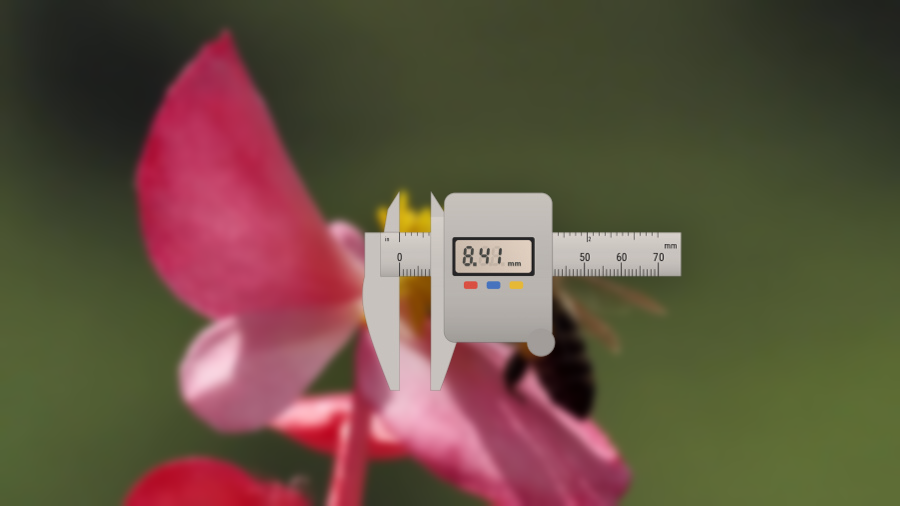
mm 8.41
